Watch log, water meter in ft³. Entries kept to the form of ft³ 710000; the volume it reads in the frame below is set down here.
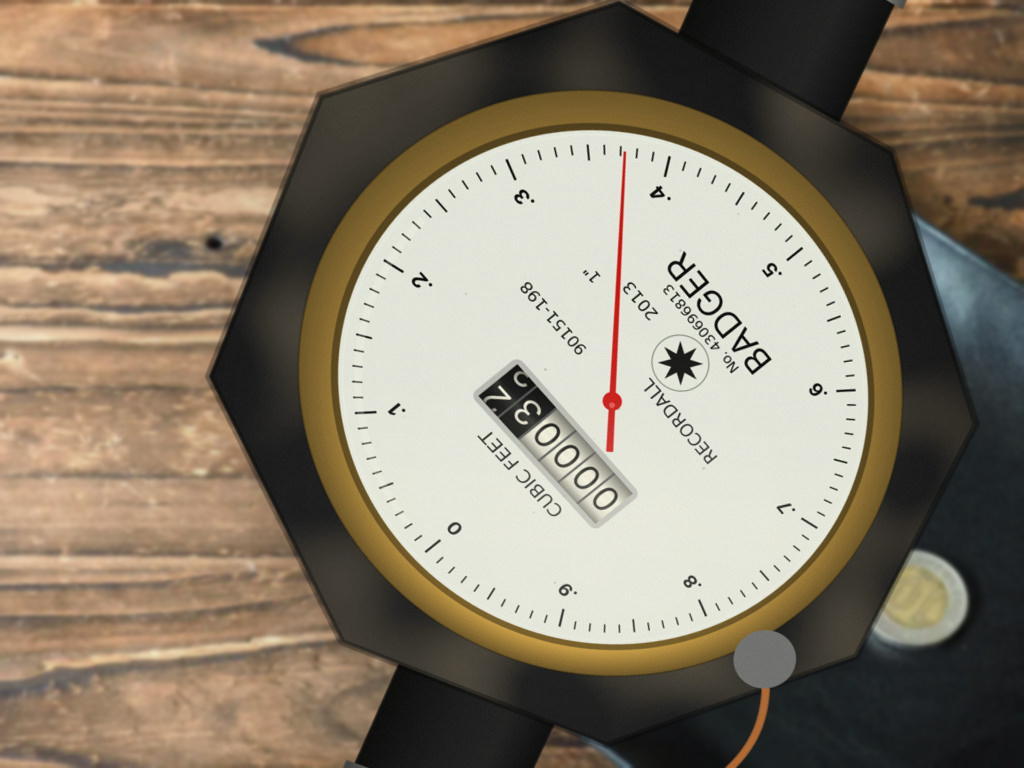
ft³ 32.37
